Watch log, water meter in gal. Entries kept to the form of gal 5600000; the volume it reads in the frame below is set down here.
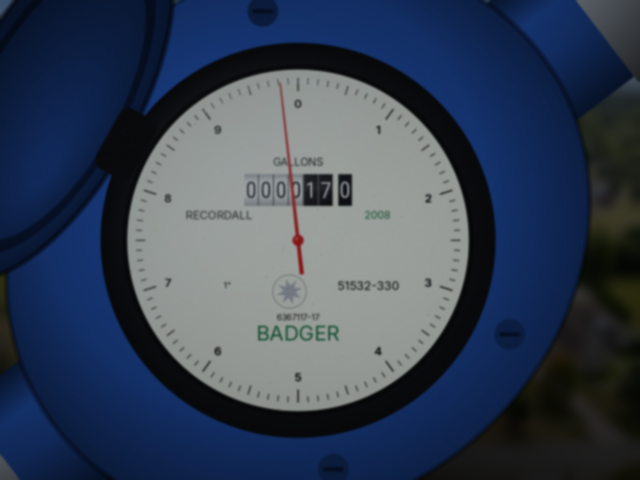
gal 169.8
